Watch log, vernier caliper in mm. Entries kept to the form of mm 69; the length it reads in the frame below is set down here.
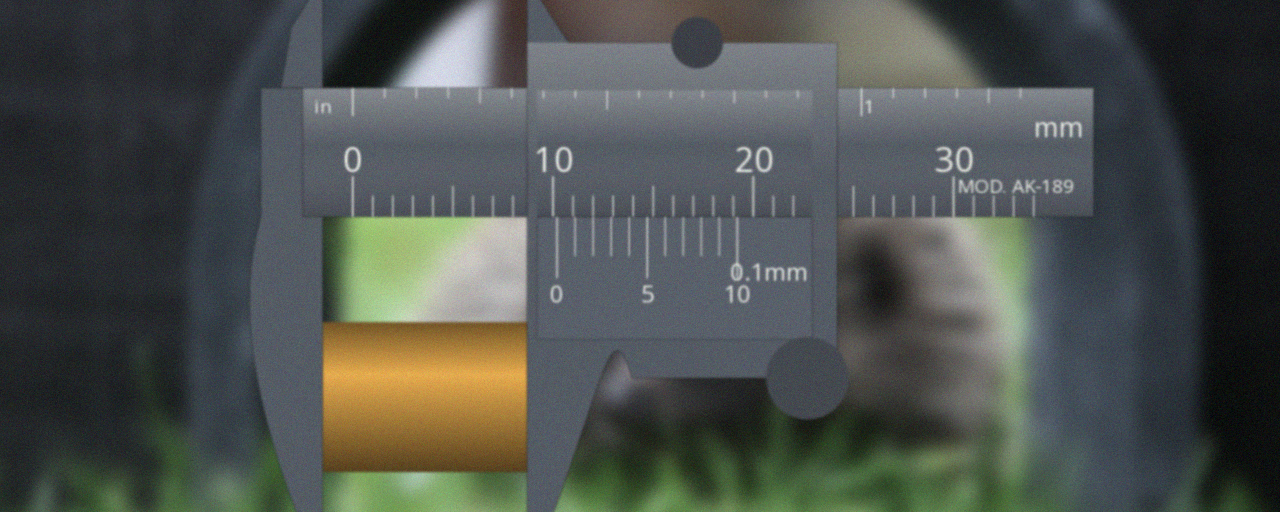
mm 10.2
